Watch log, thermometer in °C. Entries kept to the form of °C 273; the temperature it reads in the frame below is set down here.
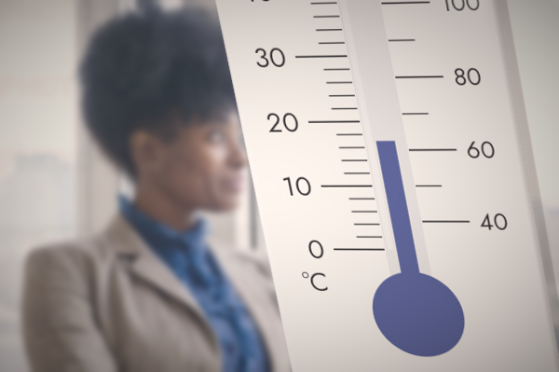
°C 17
